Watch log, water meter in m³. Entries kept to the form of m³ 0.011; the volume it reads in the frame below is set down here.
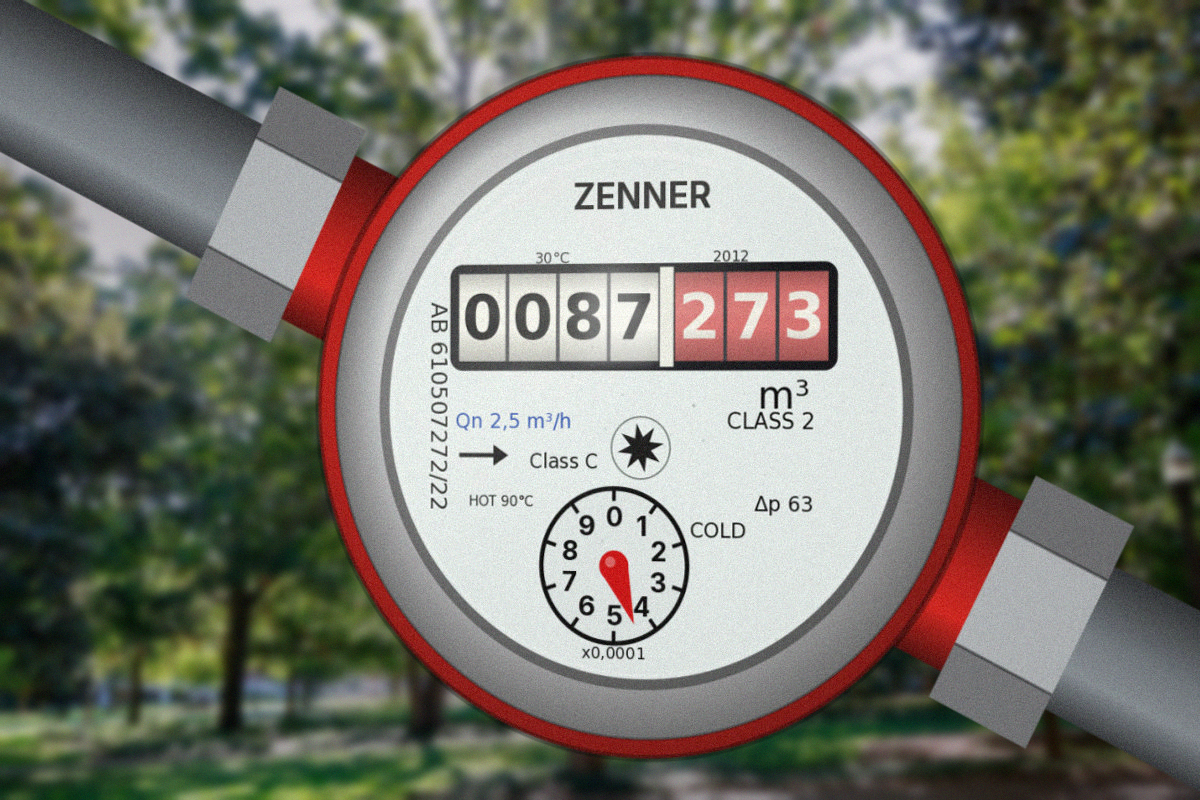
m³ 87.2734
